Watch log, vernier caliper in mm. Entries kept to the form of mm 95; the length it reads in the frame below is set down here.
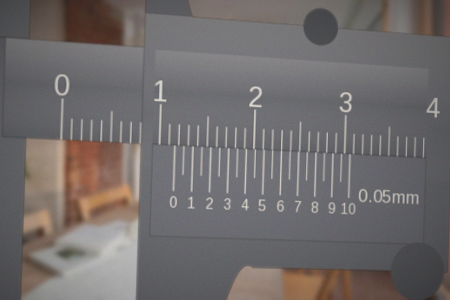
mm 11.6
